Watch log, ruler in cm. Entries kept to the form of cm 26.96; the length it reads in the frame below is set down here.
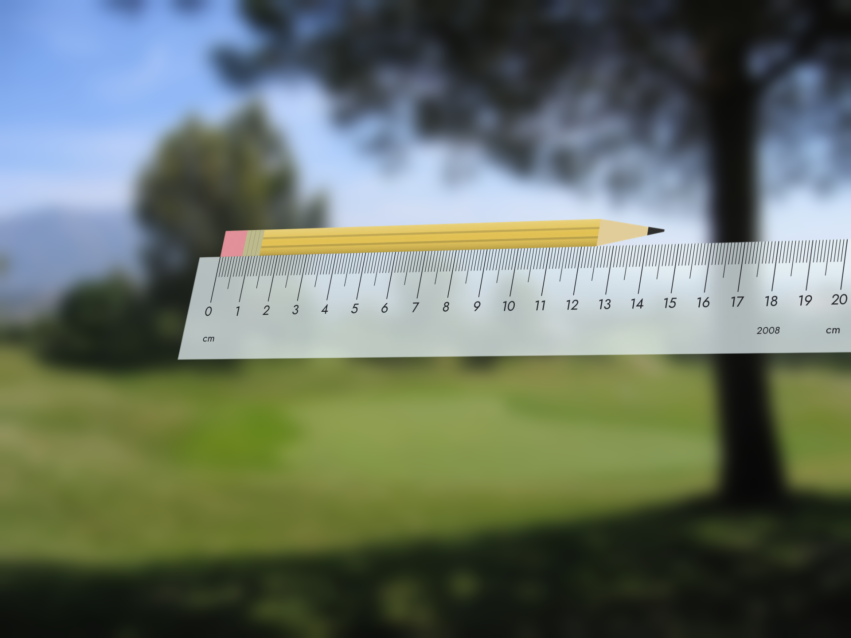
cm 14.5
